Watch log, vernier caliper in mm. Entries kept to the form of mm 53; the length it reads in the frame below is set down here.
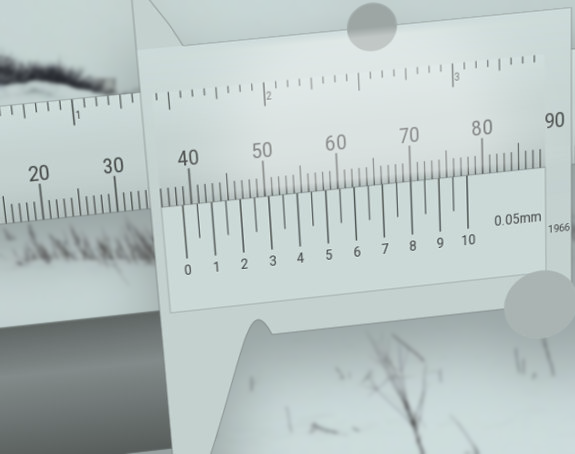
mm 38.8
